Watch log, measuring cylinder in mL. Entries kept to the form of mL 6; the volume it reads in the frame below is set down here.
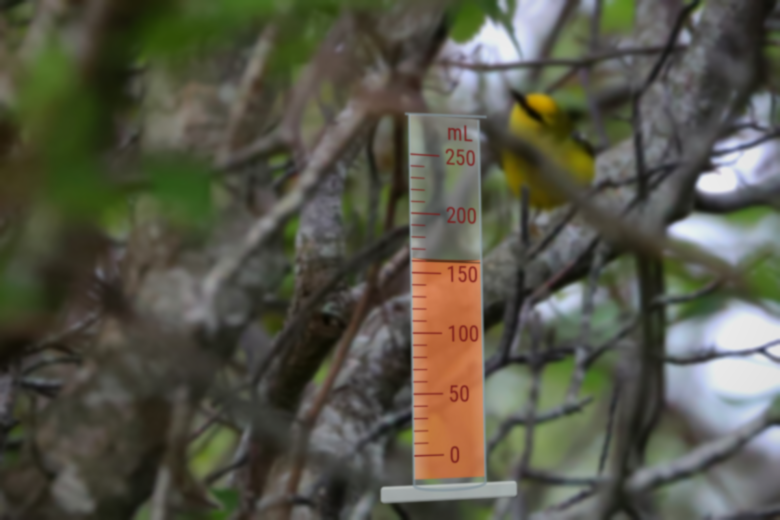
mL 160
